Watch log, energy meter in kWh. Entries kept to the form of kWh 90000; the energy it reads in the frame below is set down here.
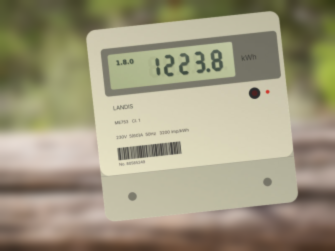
kWh 1223.8
